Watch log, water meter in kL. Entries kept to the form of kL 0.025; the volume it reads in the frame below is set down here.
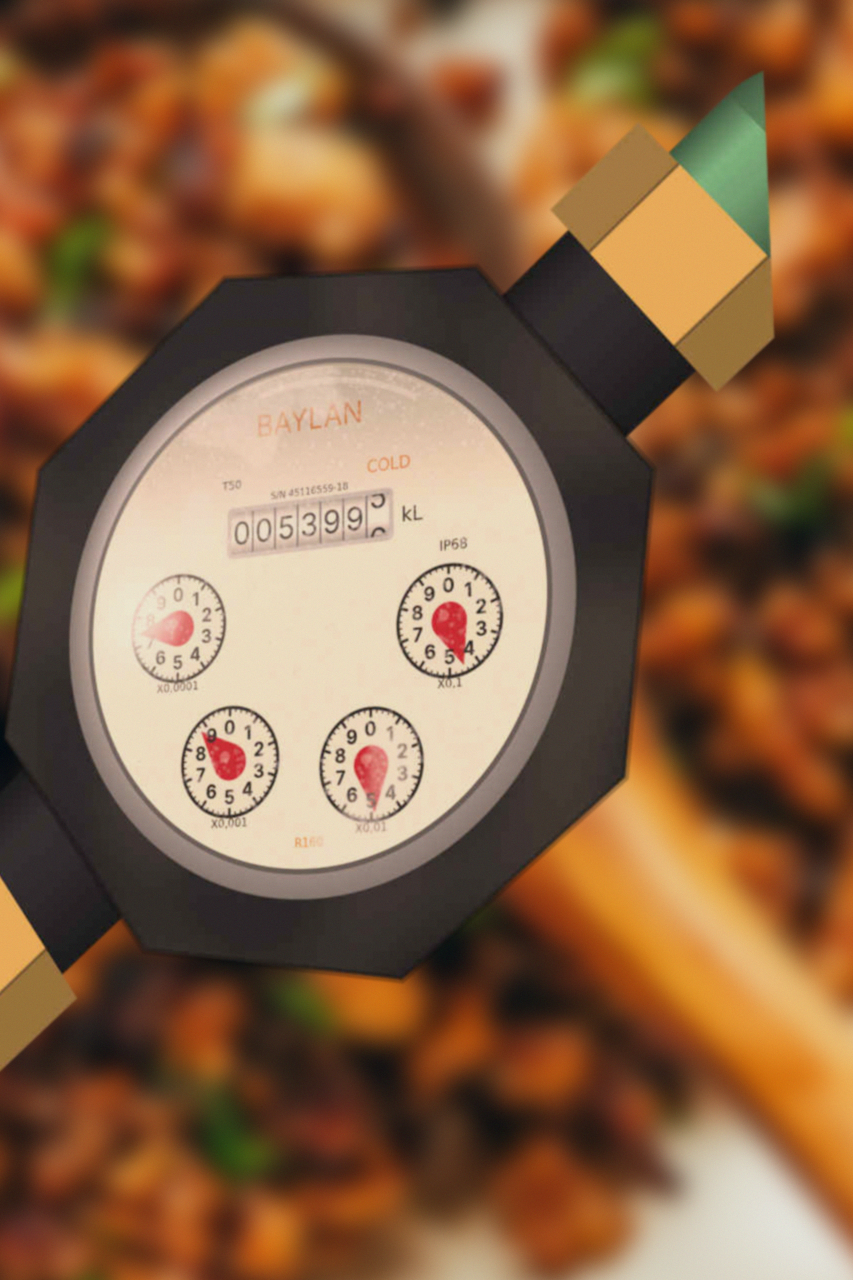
kL 53995.4487
